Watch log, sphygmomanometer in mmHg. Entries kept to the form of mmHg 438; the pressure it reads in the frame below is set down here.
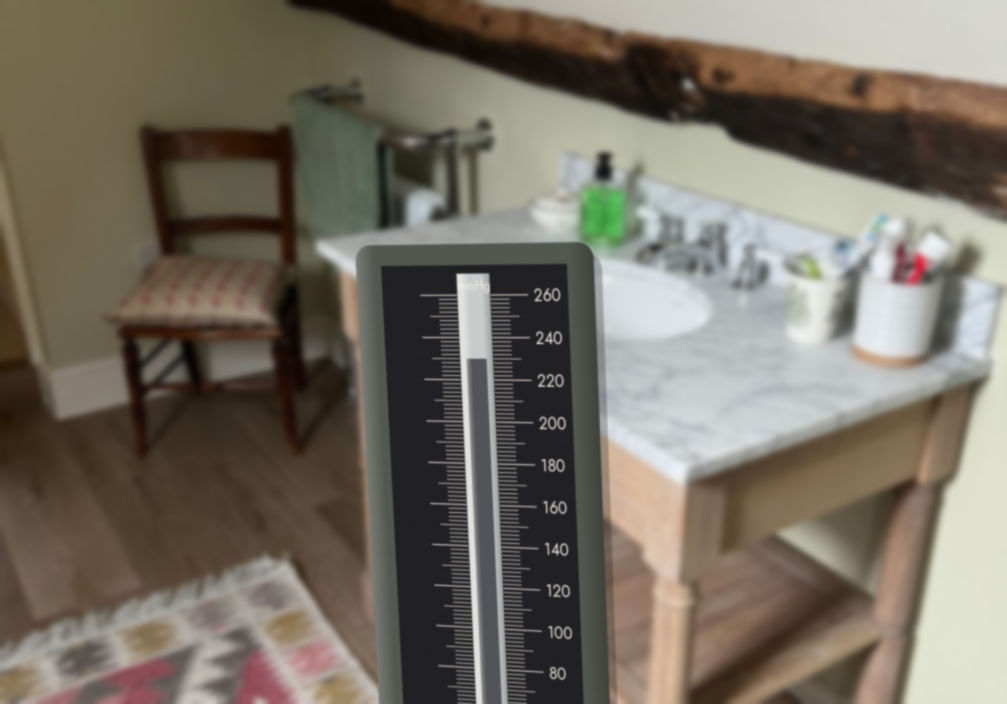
mmHg 230
